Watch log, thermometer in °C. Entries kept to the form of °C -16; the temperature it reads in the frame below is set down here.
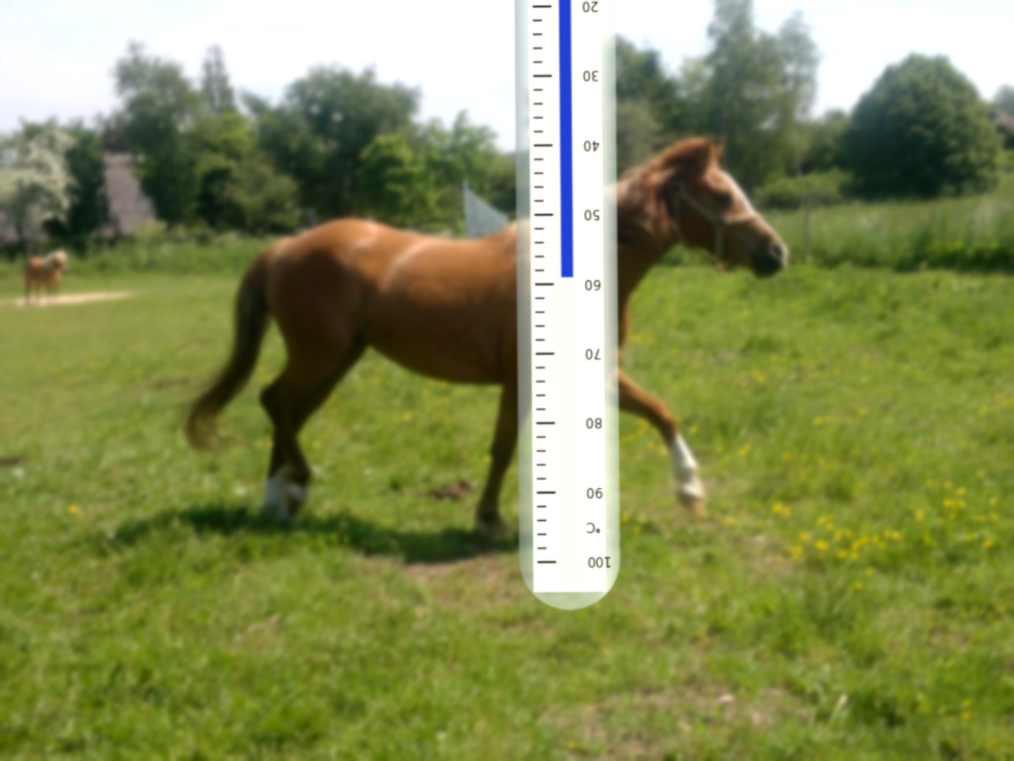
°C 59
